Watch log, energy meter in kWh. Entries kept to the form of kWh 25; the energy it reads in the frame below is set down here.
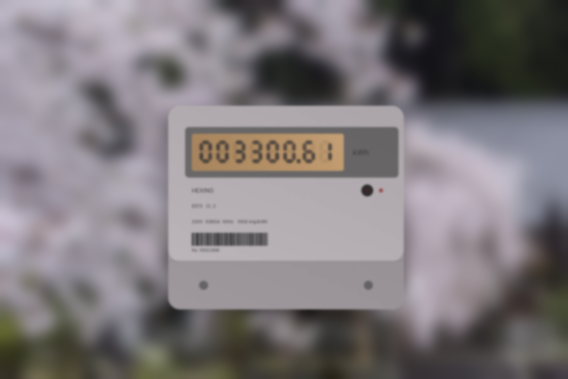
kWh 3300.61
